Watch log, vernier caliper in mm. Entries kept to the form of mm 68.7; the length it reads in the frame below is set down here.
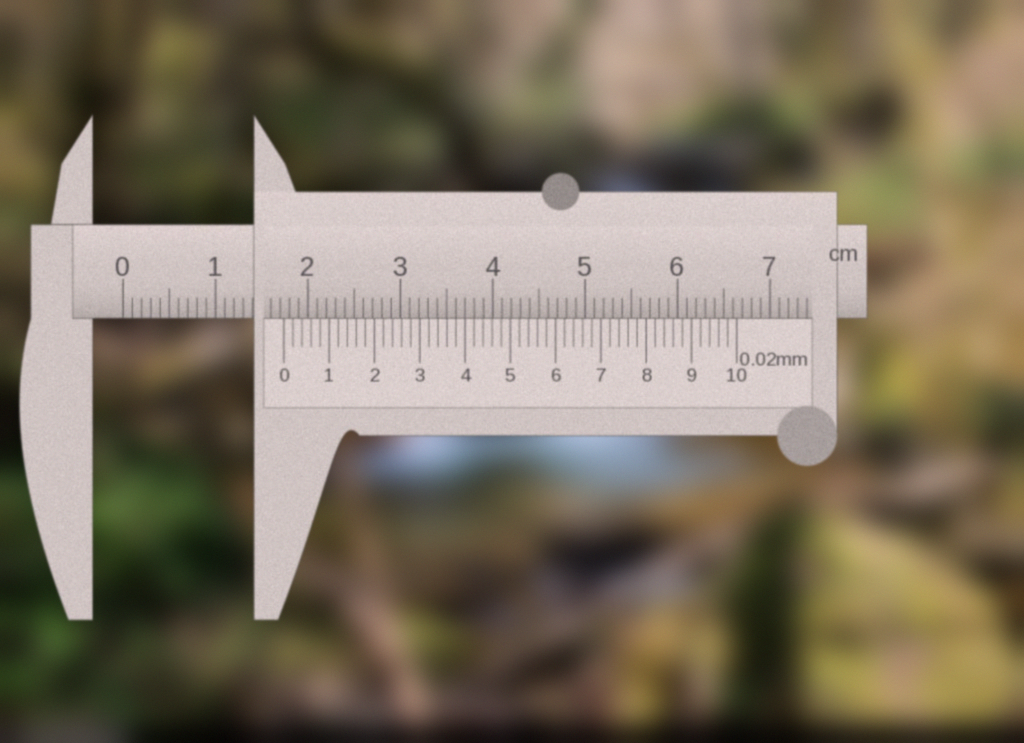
mm 17.4
